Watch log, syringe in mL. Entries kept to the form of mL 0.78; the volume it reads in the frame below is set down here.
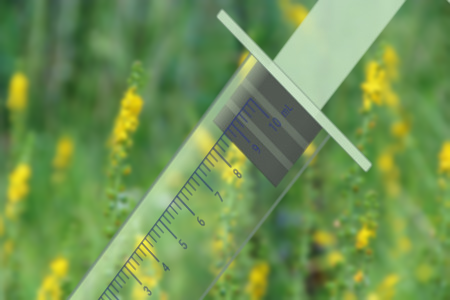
mL 8.6
